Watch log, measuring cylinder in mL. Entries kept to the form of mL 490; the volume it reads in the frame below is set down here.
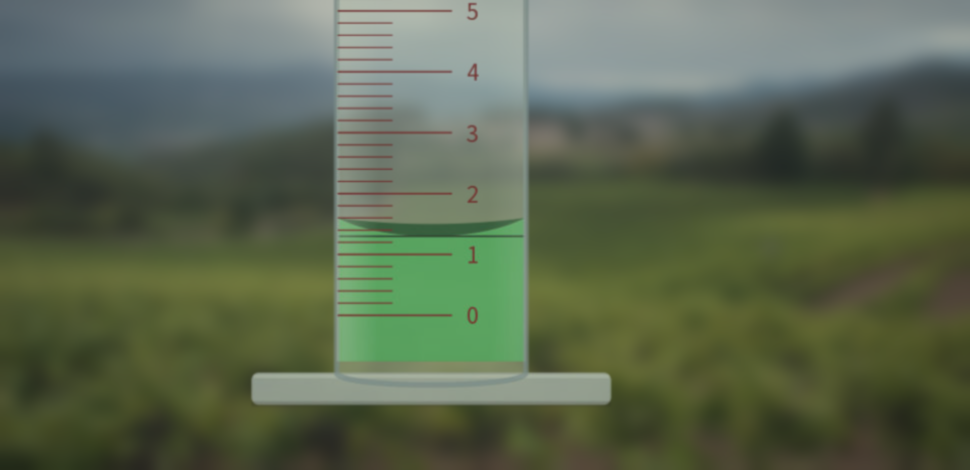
mL 1.3
